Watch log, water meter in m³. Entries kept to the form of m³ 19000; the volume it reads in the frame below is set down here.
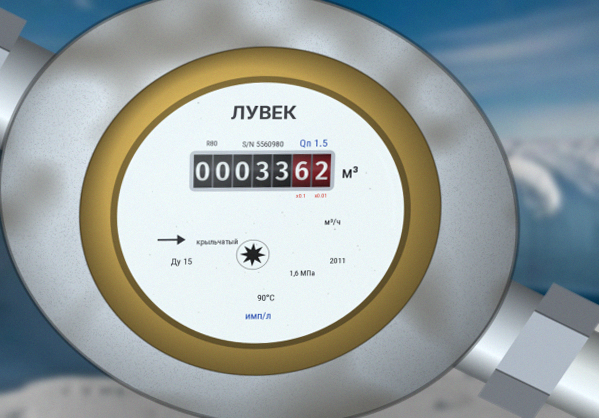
m³ 33.62
